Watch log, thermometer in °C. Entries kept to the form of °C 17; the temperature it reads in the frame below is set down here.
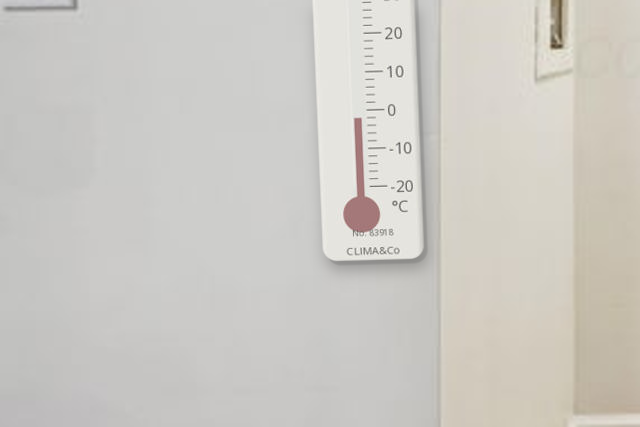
°C -2
